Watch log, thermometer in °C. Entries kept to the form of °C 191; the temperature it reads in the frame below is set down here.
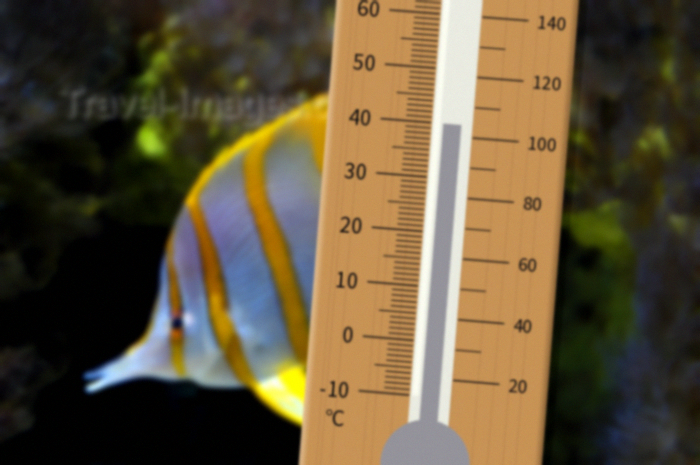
°C 40
